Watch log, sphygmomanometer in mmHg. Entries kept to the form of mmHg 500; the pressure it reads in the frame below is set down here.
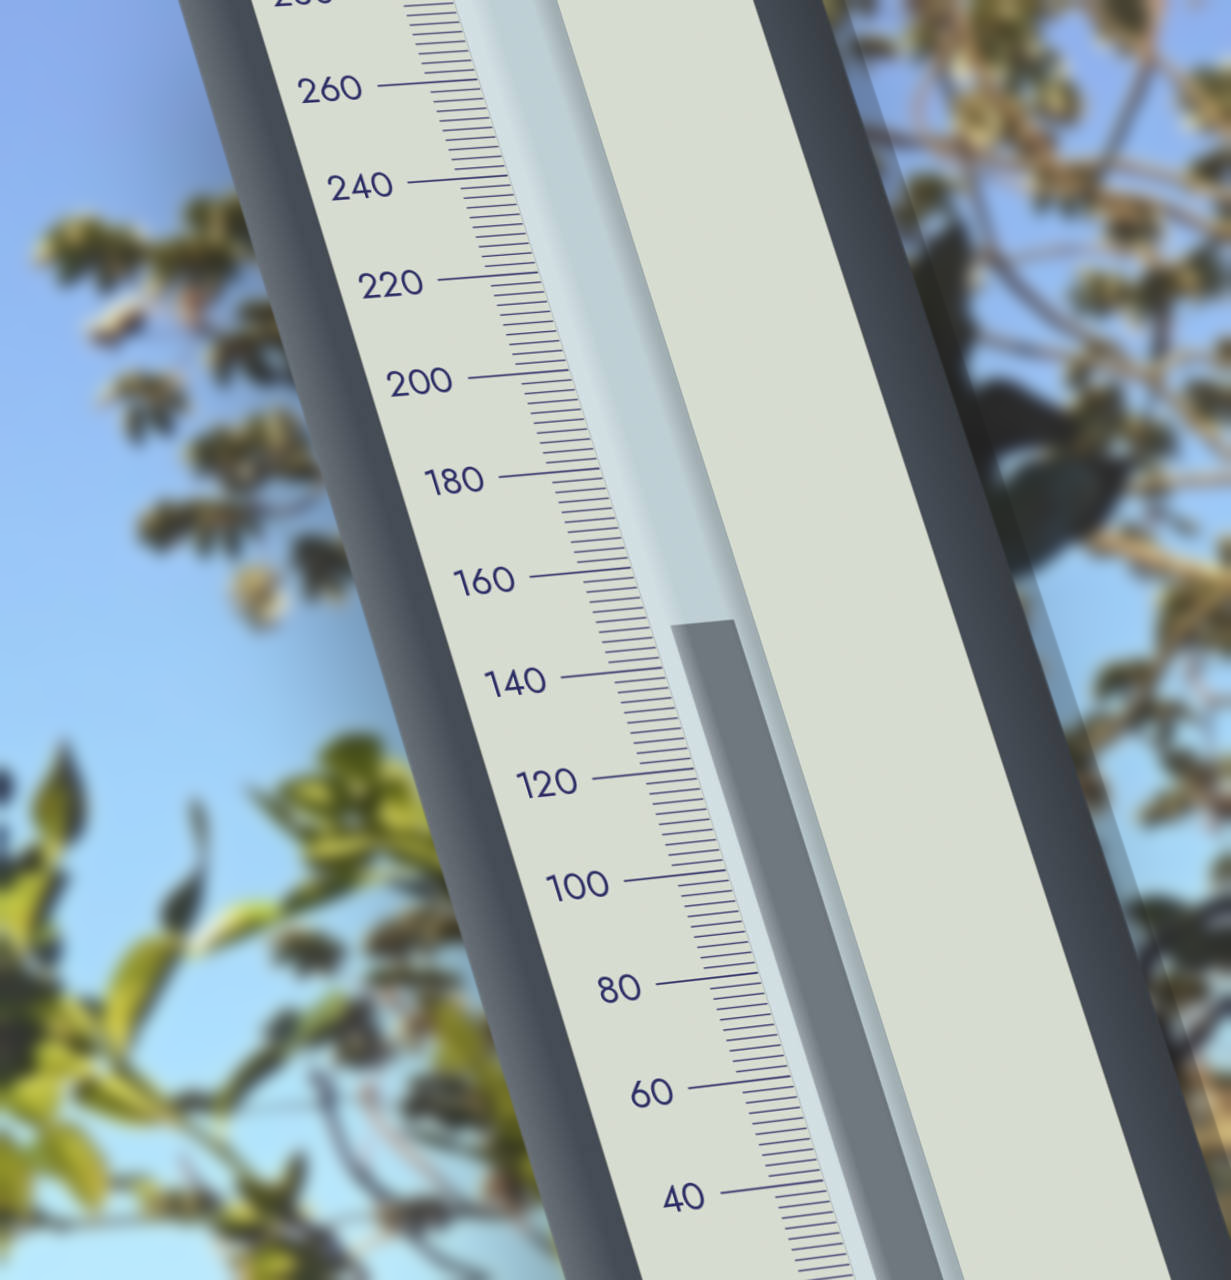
mmHg 148
